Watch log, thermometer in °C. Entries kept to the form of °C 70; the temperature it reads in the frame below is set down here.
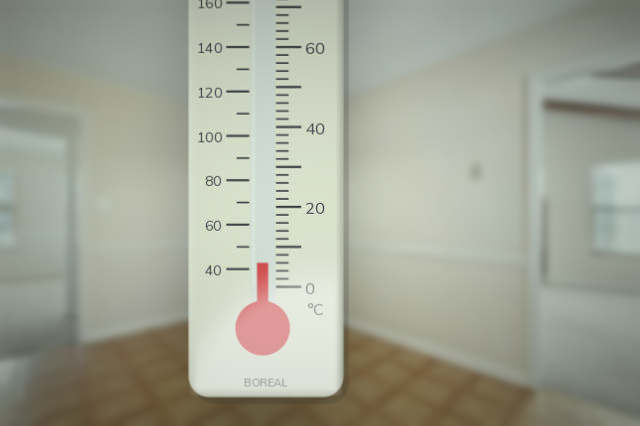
°C 6
